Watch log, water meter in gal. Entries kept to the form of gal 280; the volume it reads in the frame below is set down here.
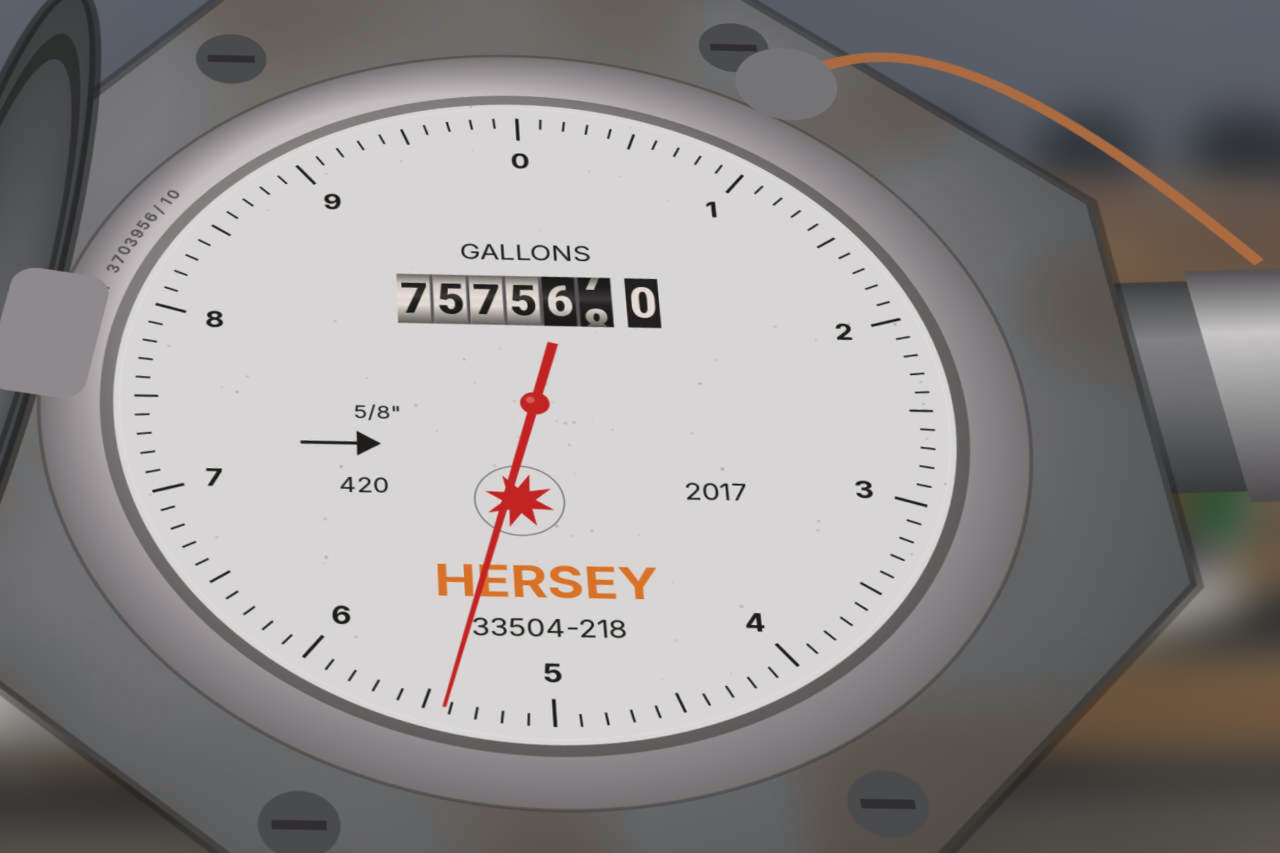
gal 7575675.4
